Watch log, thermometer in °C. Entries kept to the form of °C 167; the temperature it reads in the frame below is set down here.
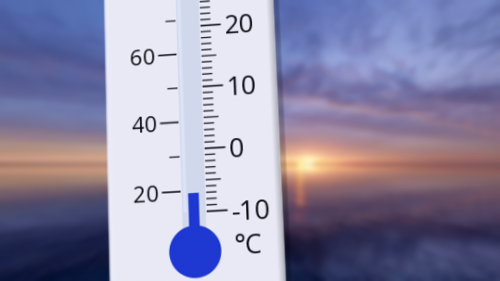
°C -7
